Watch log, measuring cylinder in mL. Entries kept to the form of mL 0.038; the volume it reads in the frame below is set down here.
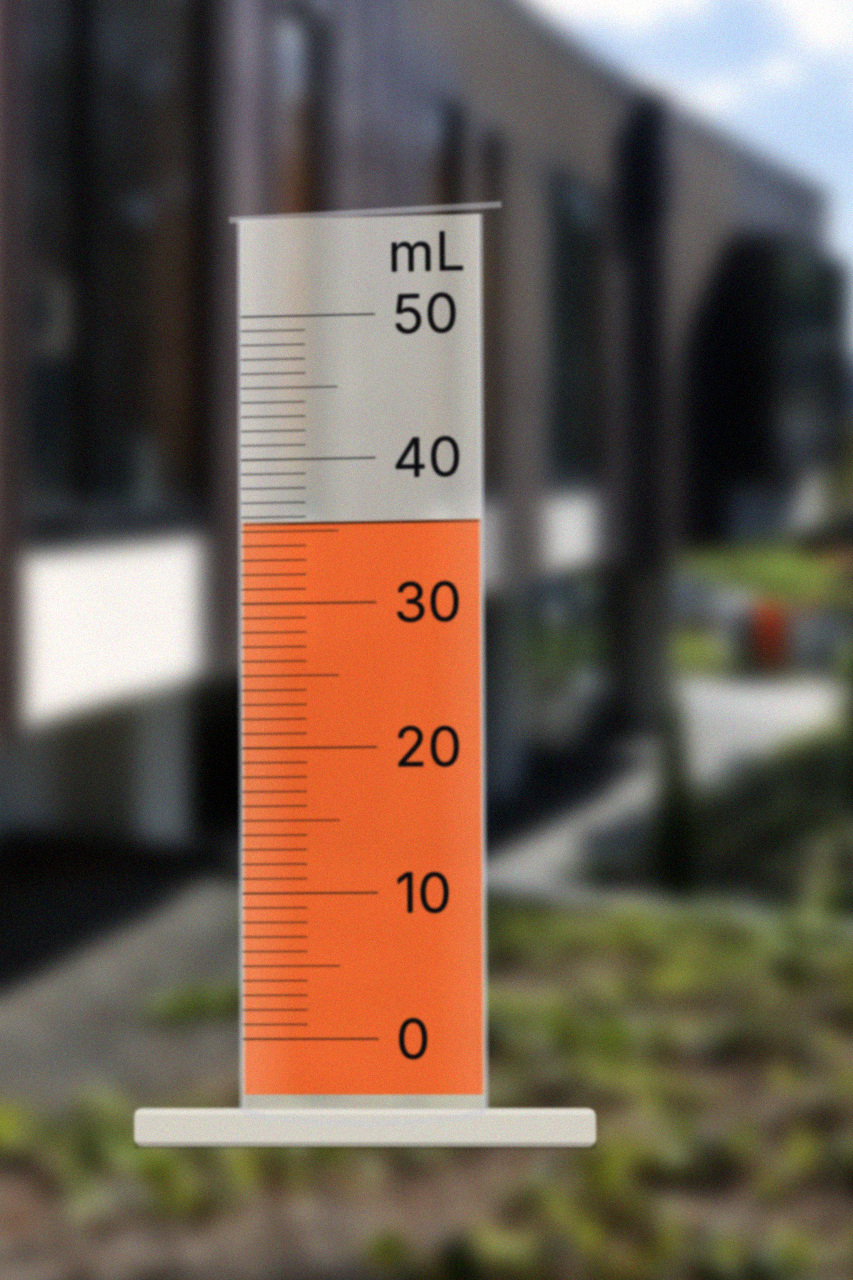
mL 35.5
